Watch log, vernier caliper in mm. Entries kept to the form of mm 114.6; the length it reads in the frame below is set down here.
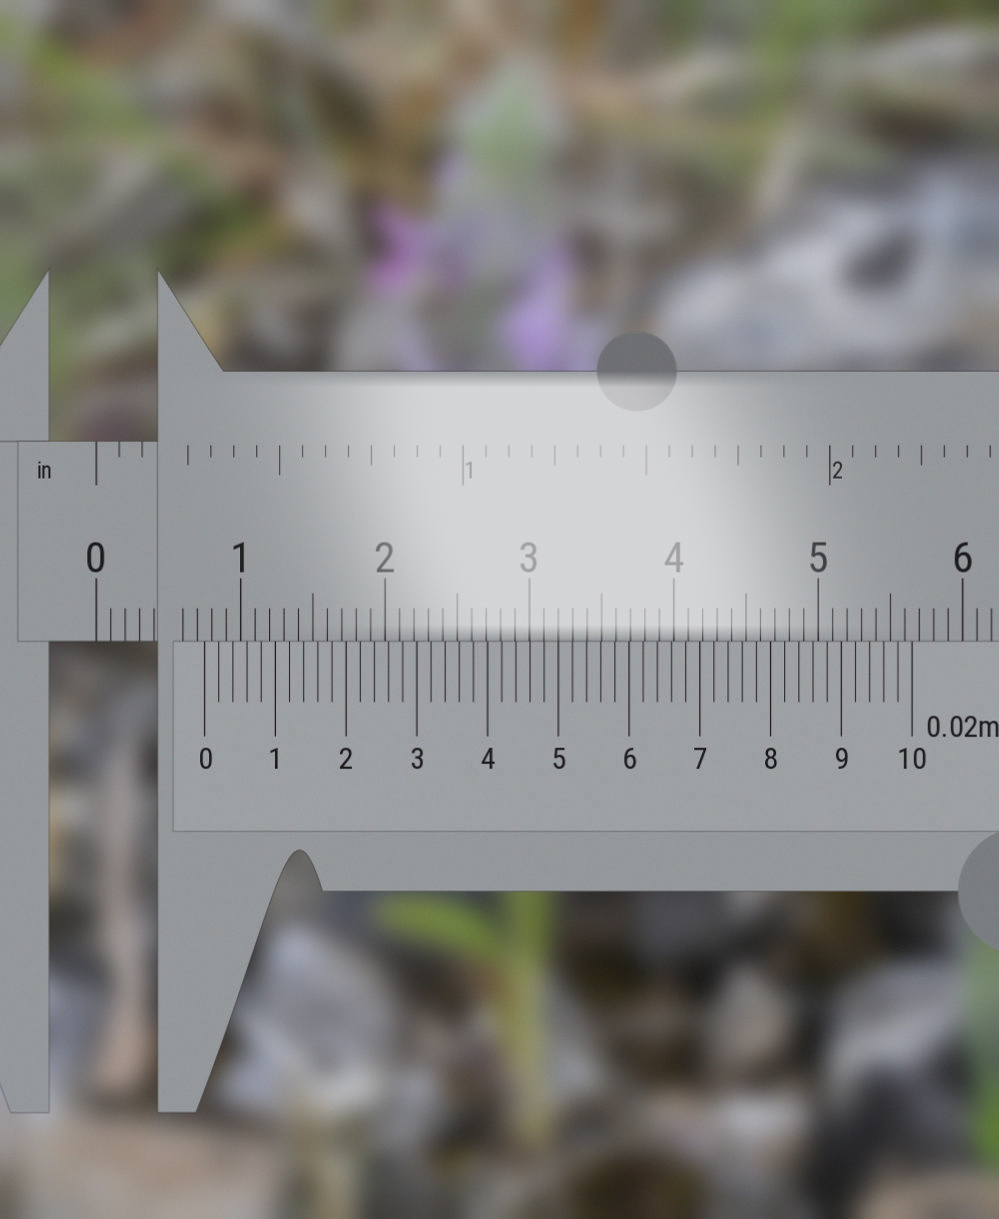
mm 7.5
